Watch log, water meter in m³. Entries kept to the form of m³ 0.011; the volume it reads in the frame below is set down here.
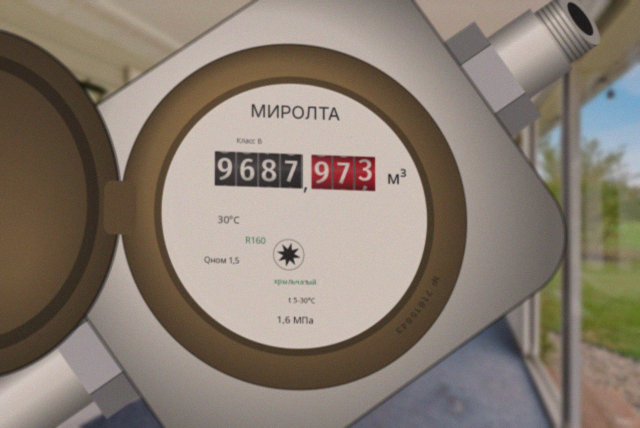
m³ 9687.973
